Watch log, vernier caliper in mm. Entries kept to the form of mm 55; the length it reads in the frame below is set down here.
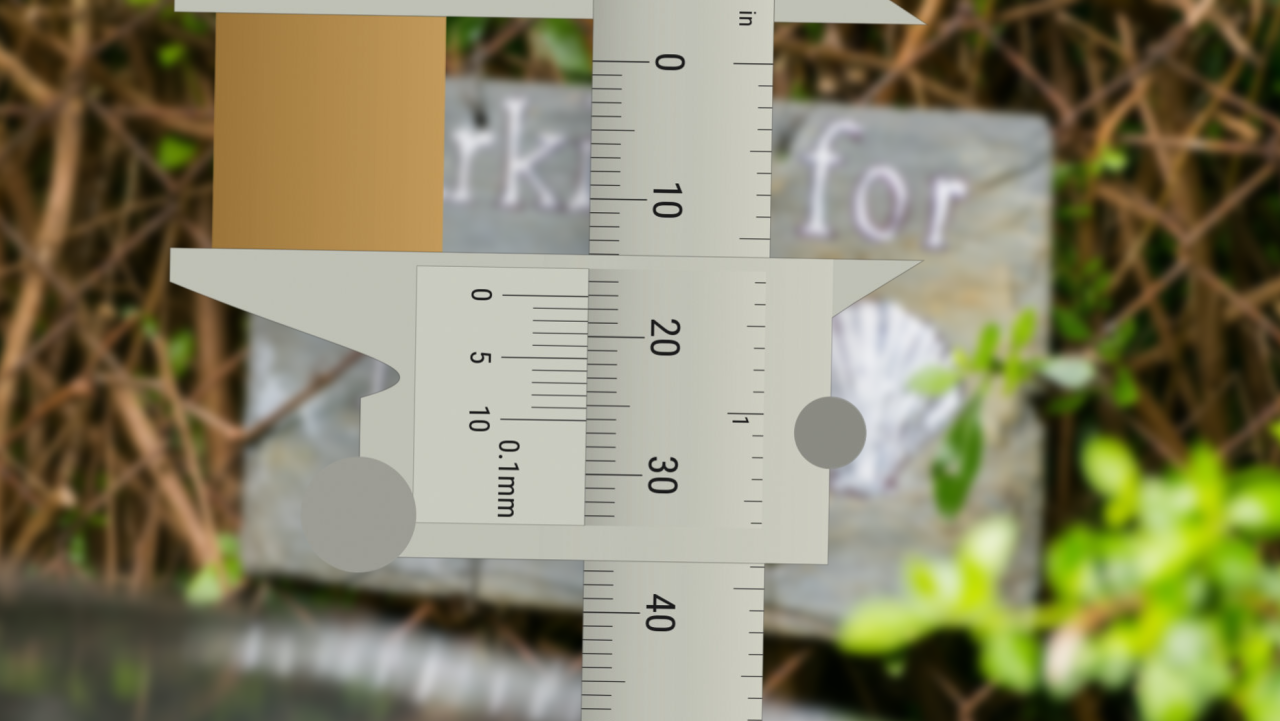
mm 17.1
